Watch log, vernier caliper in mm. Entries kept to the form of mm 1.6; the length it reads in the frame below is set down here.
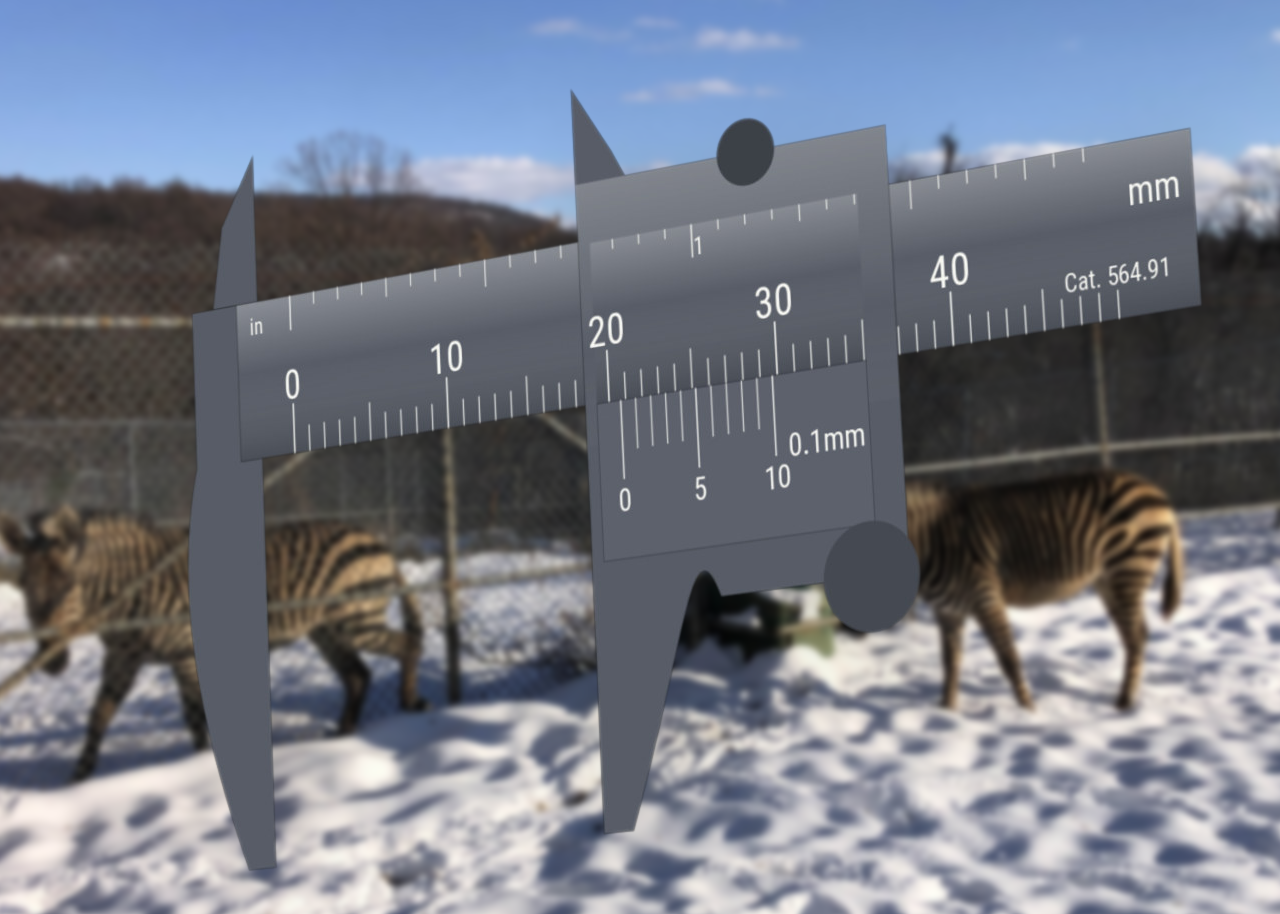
mm 20.7
